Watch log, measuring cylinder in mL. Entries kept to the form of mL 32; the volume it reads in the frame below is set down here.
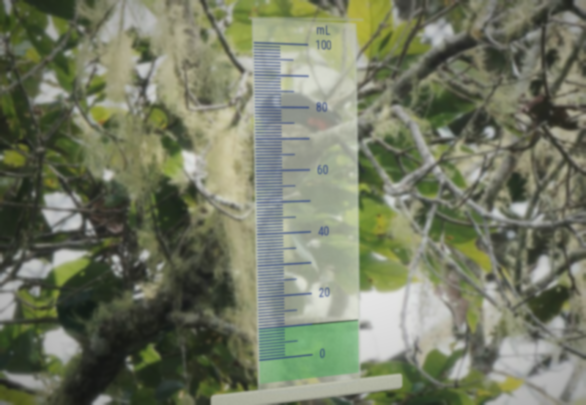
mL 10
